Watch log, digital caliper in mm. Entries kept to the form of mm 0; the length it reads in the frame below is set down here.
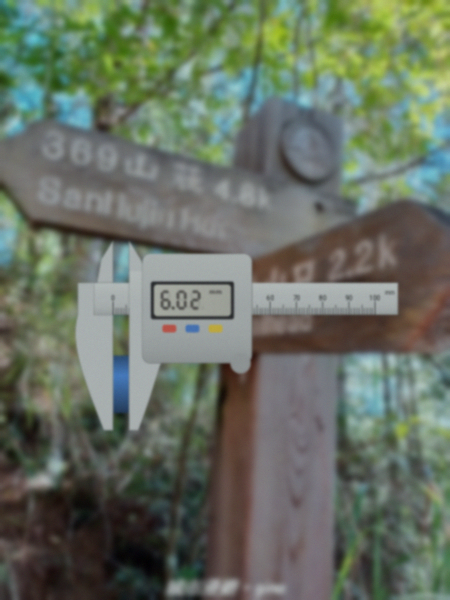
mm 6.02
